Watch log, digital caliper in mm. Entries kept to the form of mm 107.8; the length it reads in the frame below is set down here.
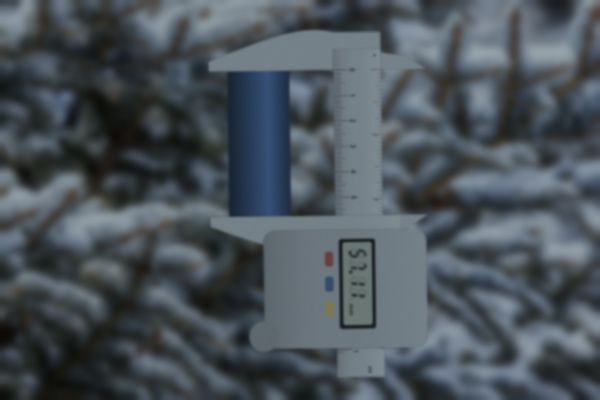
mm 57.11
